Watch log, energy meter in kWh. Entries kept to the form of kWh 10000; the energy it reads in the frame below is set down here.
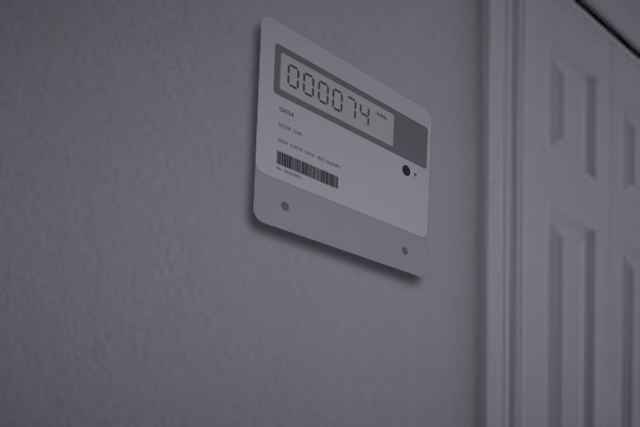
kWh 74
